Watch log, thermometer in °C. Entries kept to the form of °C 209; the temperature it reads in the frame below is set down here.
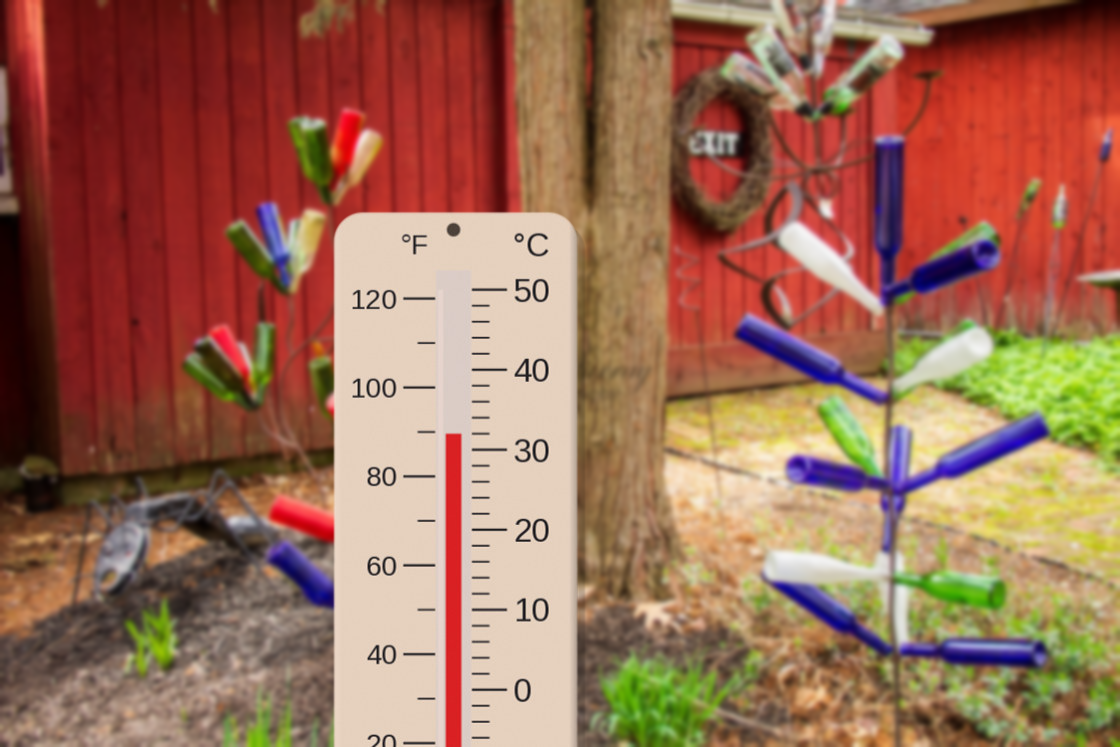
°C 32
